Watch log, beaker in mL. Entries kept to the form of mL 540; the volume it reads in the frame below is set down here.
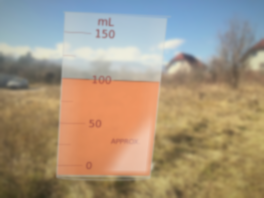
mL 100
